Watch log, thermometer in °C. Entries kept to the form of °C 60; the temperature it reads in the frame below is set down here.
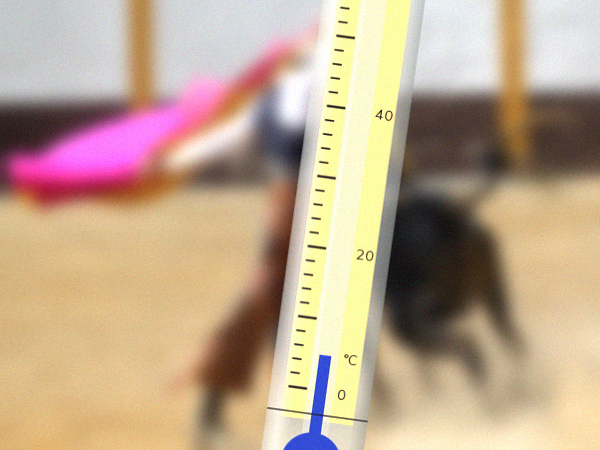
°C 5
